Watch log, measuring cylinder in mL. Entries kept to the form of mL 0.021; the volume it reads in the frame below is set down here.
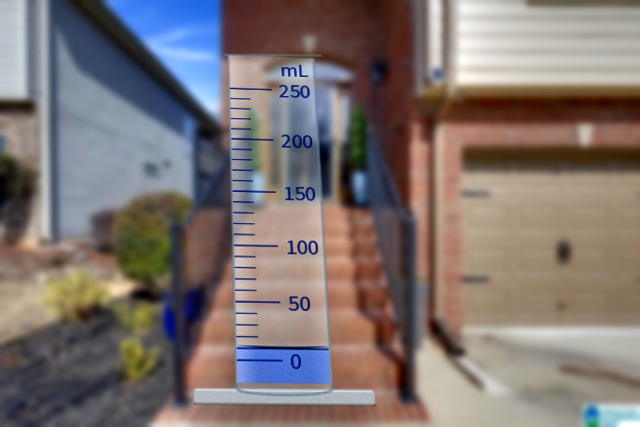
mL 10
